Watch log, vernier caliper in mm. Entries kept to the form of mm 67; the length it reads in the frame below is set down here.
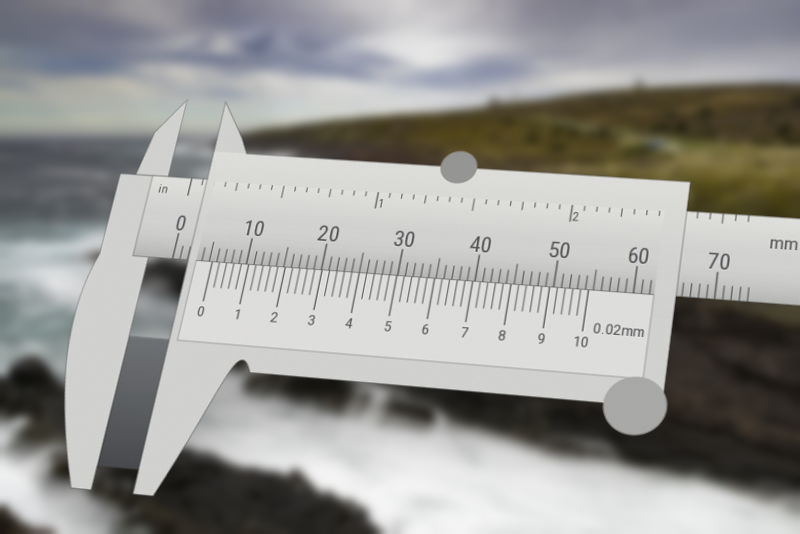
mm 5.4
